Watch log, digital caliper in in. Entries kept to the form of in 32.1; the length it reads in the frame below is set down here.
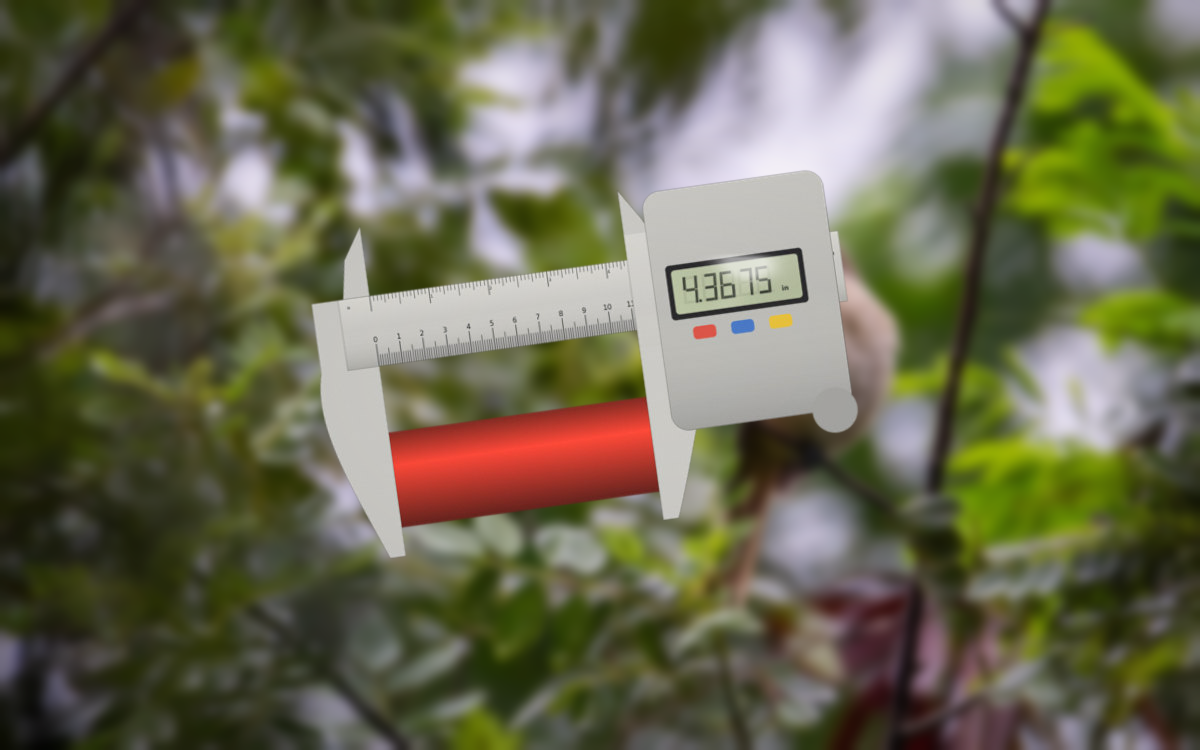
in 4.3675
